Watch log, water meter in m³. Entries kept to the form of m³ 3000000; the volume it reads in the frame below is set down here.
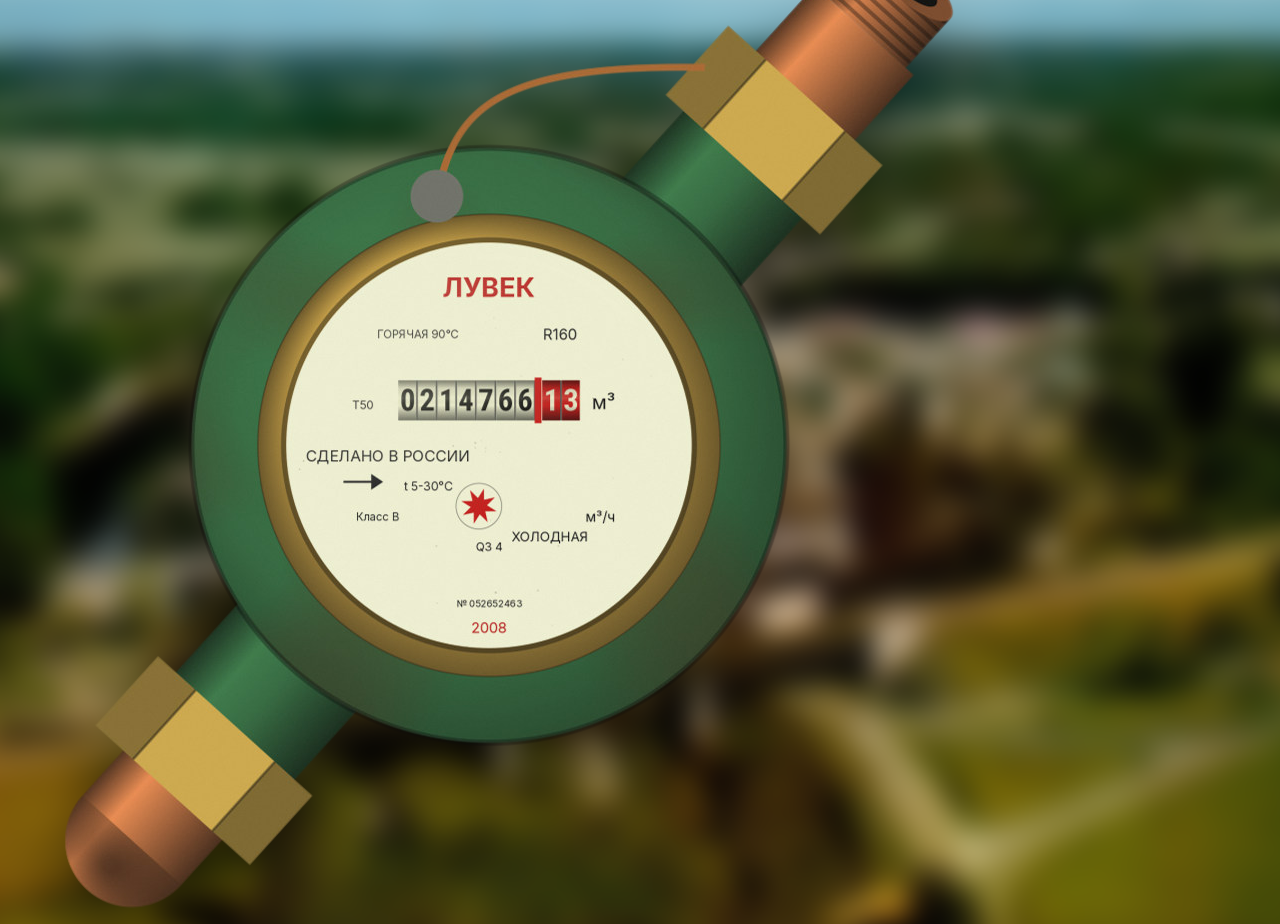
m³ 214766.13
